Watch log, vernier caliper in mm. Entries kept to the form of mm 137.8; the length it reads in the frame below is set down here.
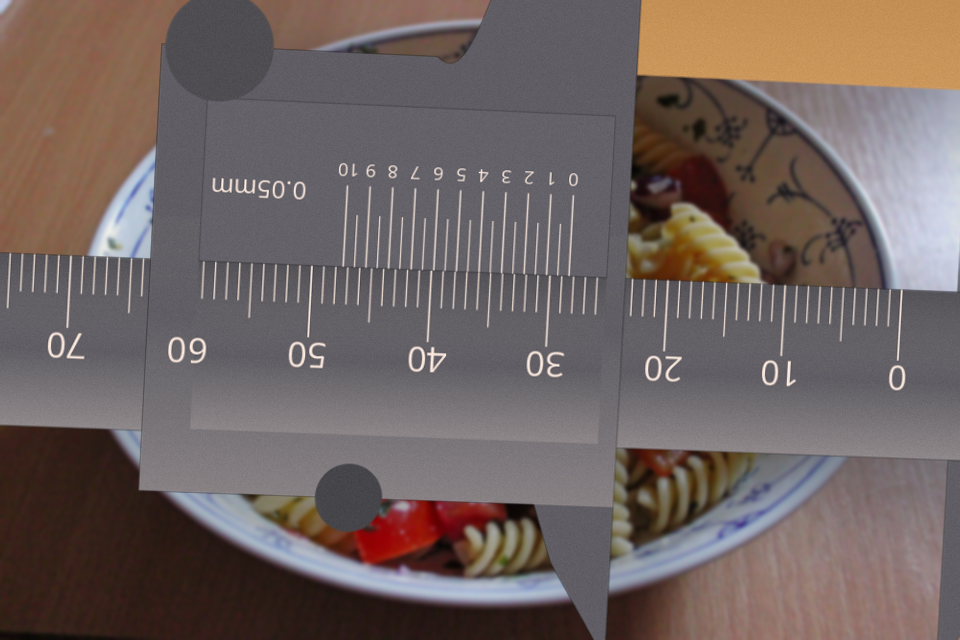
mm 28.4
